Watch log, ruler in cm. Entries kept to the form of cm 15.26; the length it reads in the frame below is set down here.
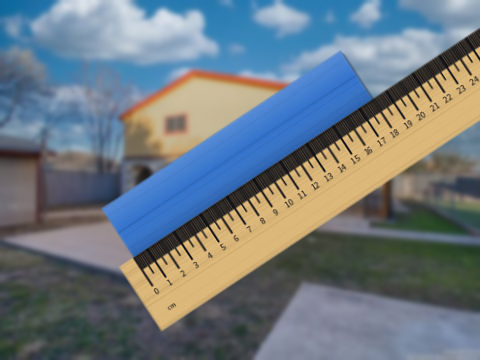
cm 18
